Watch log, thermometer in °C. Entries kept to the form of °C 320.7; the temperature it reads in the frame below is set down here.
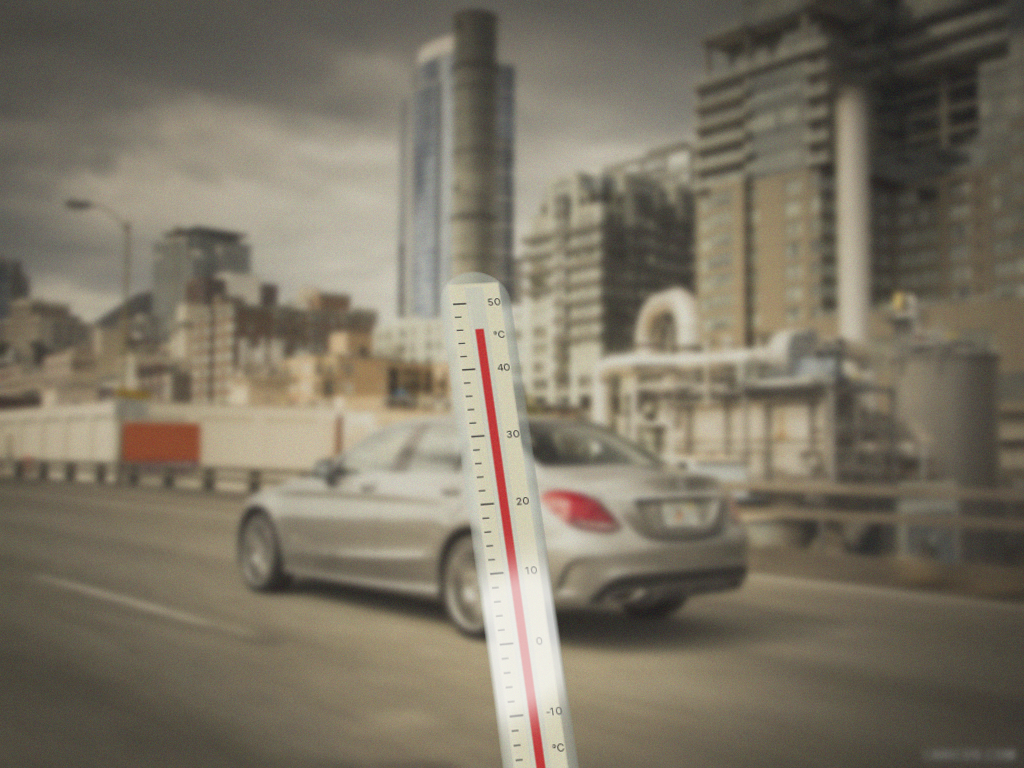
°C 46
